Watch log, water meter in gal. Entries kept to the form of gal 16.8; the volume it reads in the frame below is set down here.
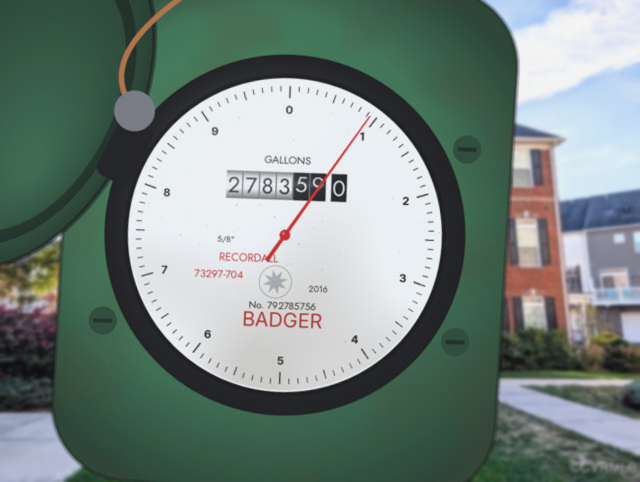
gal 2783590.9
